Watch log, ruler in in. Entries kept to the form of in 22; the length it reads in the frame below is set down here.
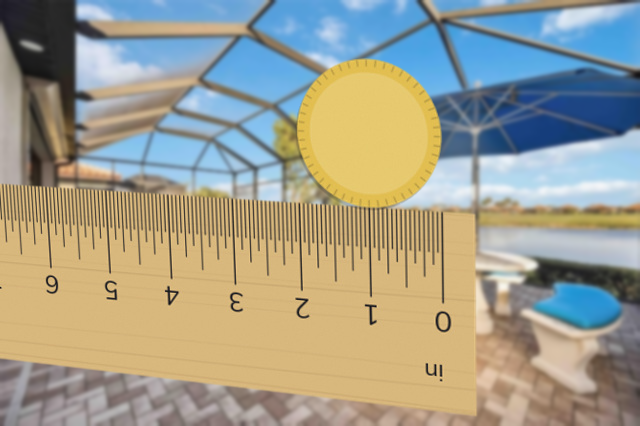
in 2
